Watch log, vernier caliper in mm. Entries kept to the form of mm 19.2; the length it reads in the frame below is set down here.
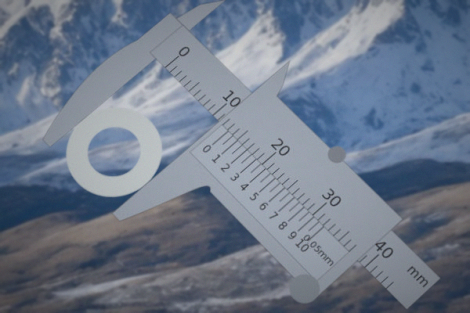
mm 13.2
